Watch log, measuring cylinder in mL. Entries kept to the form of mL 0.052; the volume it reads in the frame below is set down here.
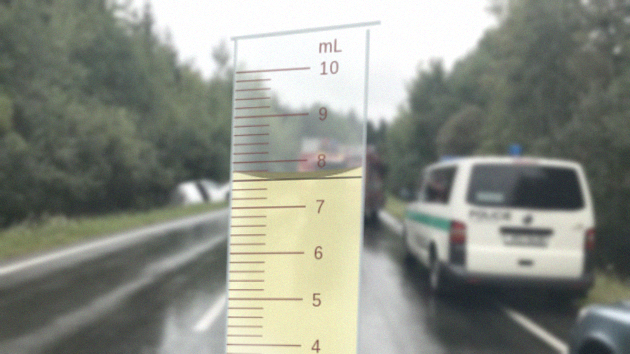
mL 7.6
